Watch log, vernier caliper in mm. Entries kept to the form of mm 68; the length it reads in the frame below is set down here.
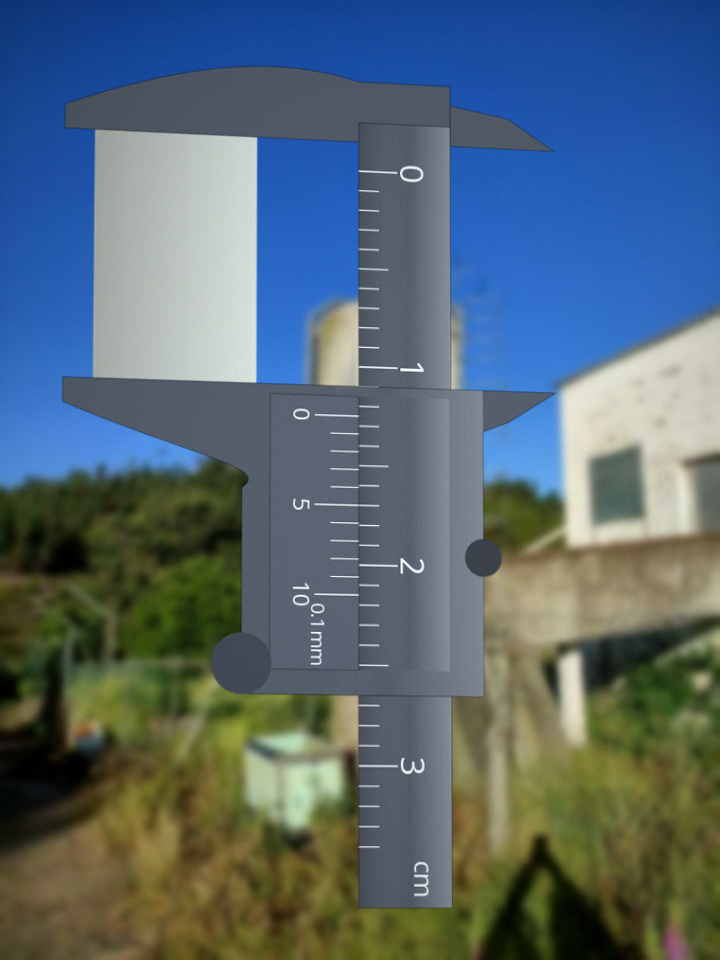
mm 12.5
